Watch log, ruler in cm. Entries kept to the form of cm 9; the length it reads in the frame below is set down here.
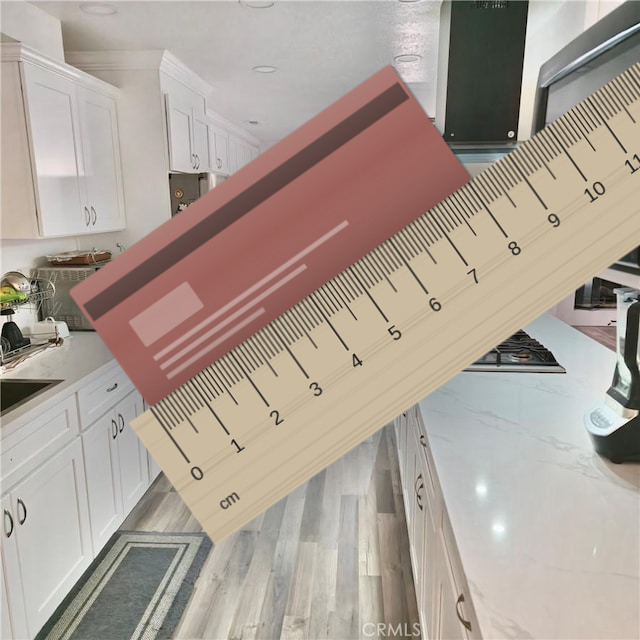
cm 8.1
